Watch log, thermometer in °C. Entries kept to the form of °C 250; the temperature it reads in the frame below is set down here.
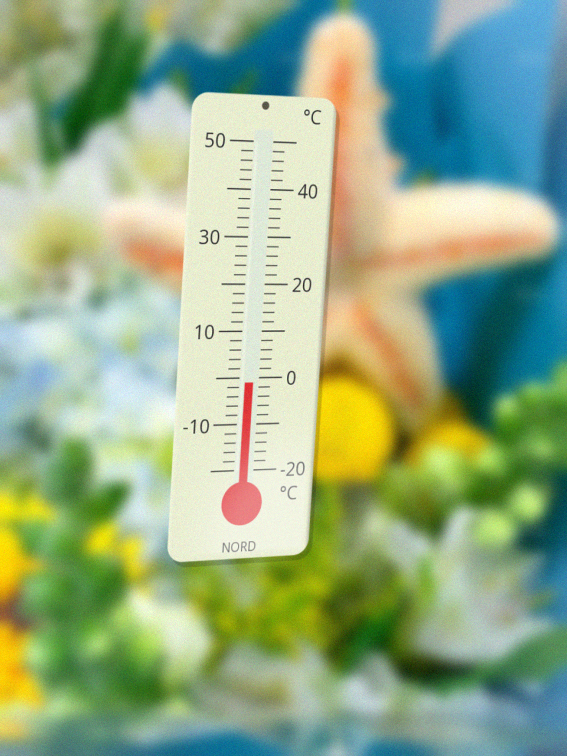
°C -1
